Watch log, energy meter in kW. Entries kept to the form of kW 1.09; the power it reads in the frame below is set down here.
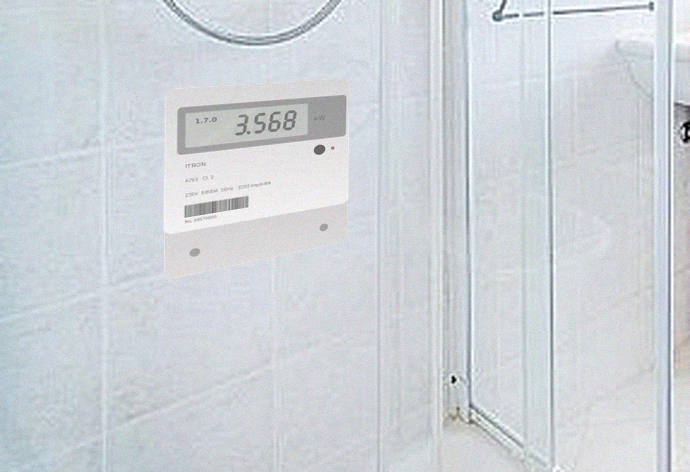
kW 3.568
